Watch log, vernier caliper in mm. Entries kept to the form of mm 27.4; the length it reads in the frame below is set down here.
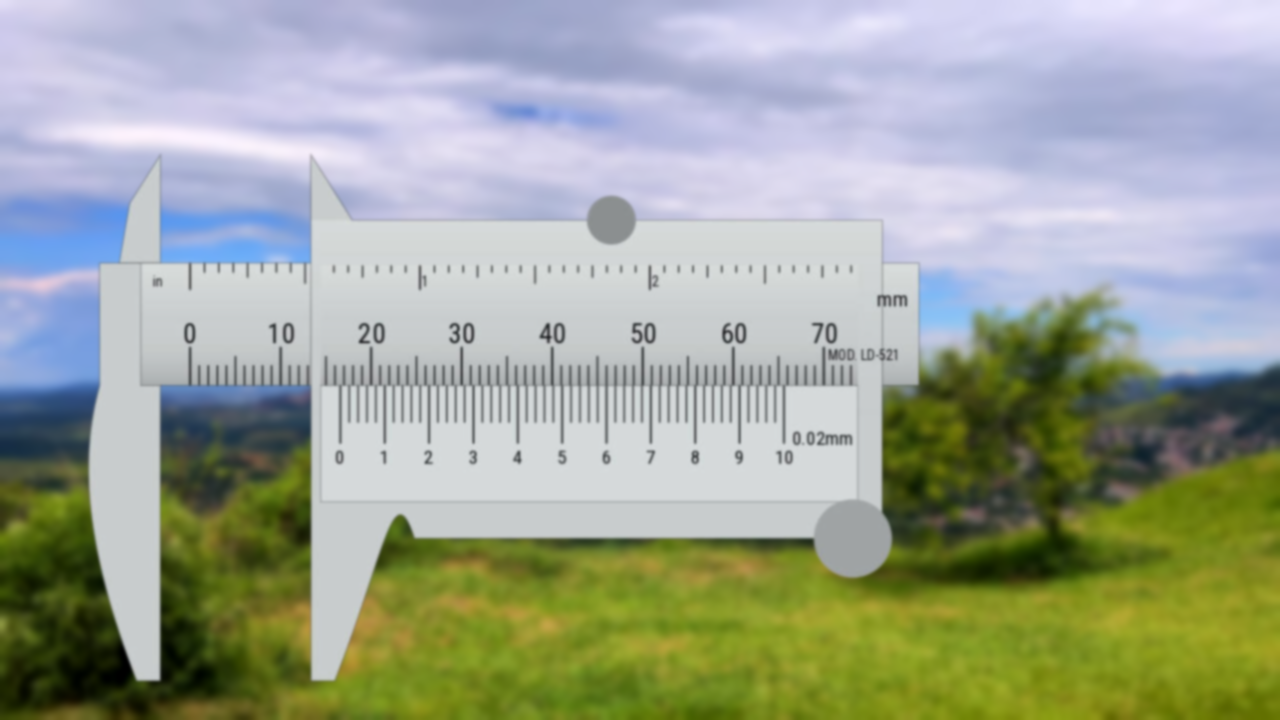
mm 16.6
